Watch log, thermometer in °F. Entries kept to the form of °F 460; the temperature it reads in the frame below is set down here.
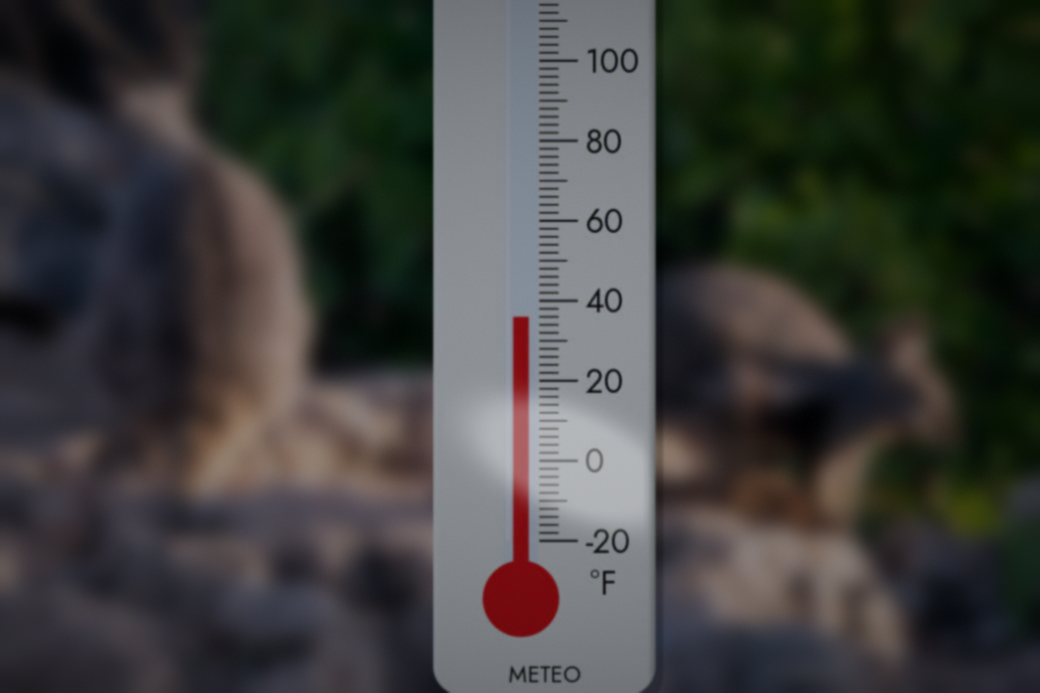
°F 36
